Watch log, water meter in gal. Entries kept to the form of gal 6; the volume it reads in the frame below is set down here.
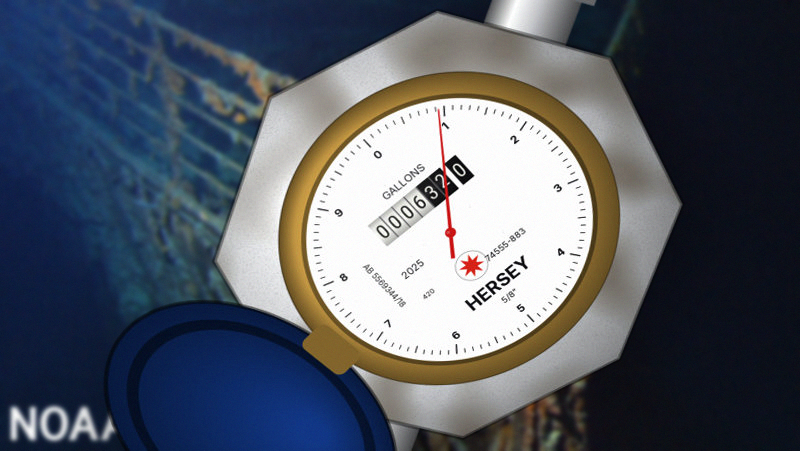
gal 6320.9
